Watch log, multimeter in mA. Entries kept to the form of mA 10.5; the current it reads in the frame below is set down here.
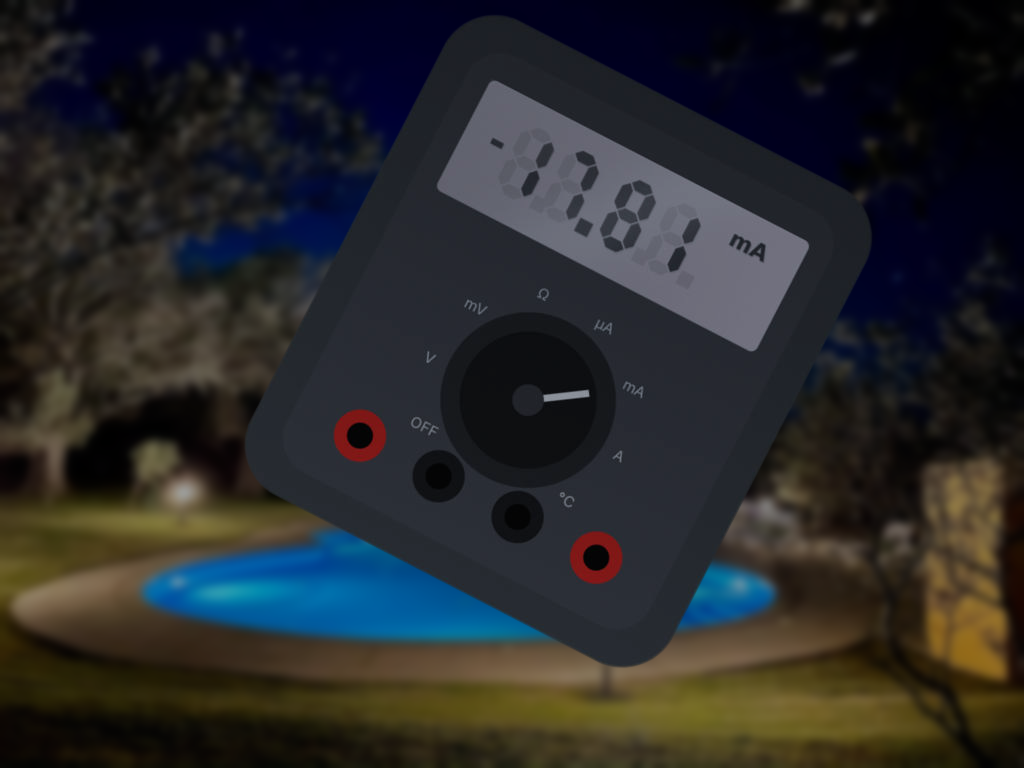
mA -17.81
